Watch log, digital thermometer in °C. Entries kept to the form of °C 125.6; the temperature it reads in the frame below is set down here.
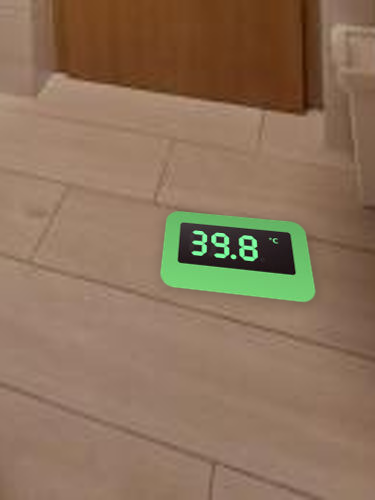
°C 39.8
